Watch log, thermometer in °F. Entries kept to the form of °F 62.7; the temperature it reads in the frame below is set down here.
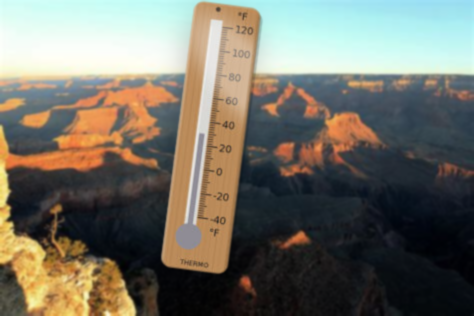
°F 30
